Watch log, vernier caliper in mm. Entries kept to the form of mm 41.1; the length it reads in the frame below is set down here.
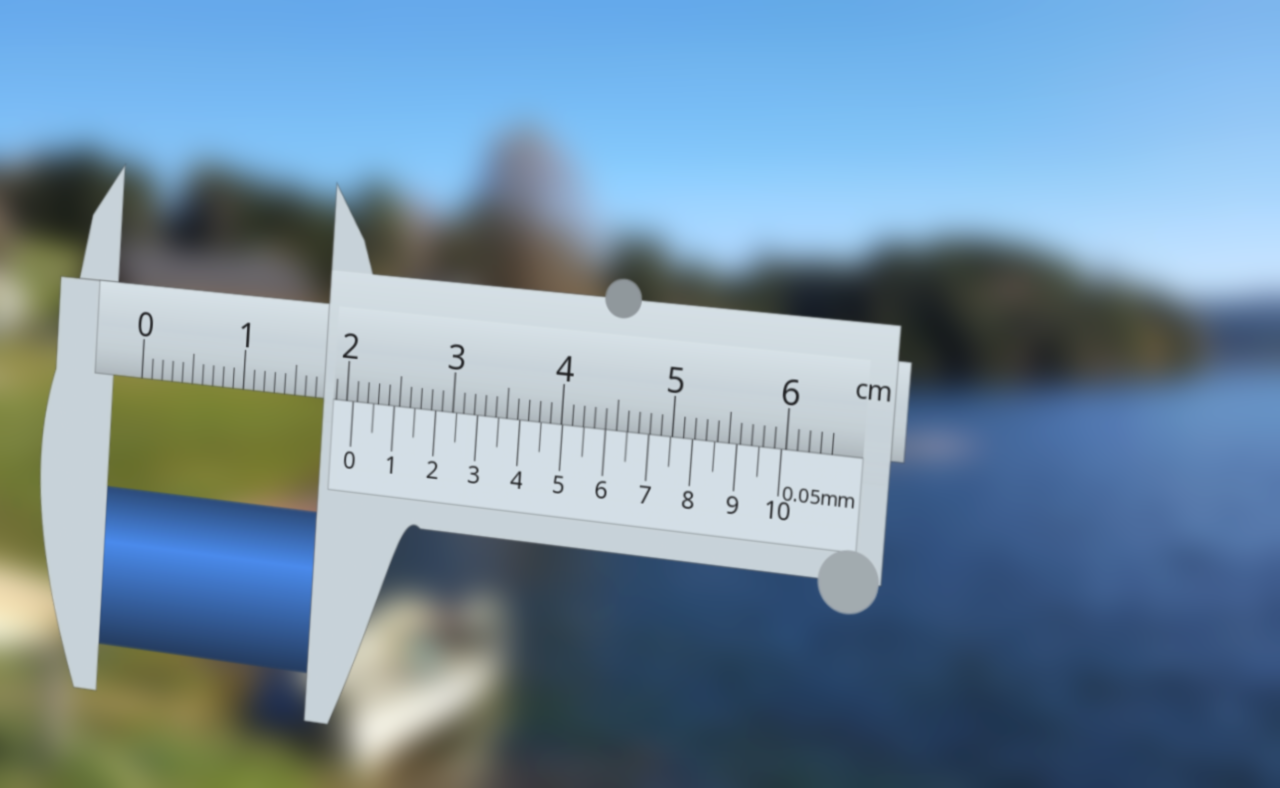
mm 20.6
